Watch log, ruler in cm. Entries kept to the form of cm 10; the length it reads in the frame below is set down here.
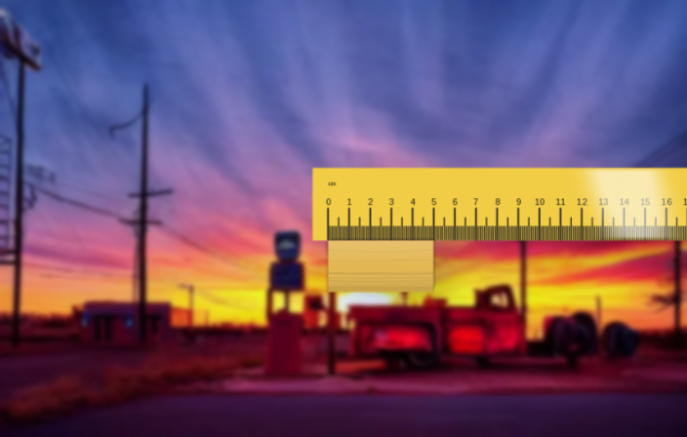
cm 5
